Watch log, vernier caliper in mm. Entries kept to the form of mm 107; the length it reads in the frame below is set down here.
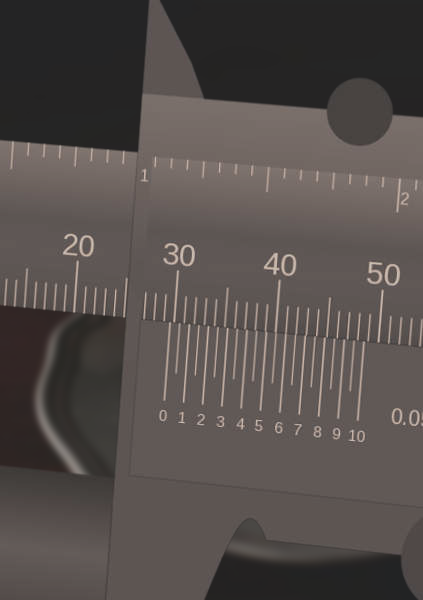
mm 29.6
